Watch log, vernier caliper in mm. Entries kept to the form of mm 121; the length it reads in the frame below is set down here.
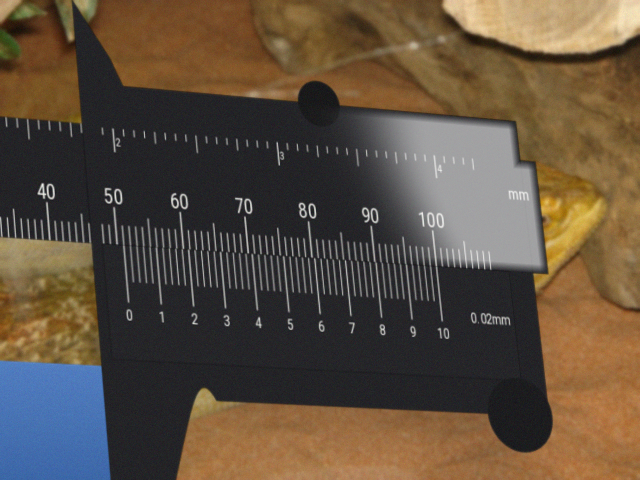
mm 51.0
